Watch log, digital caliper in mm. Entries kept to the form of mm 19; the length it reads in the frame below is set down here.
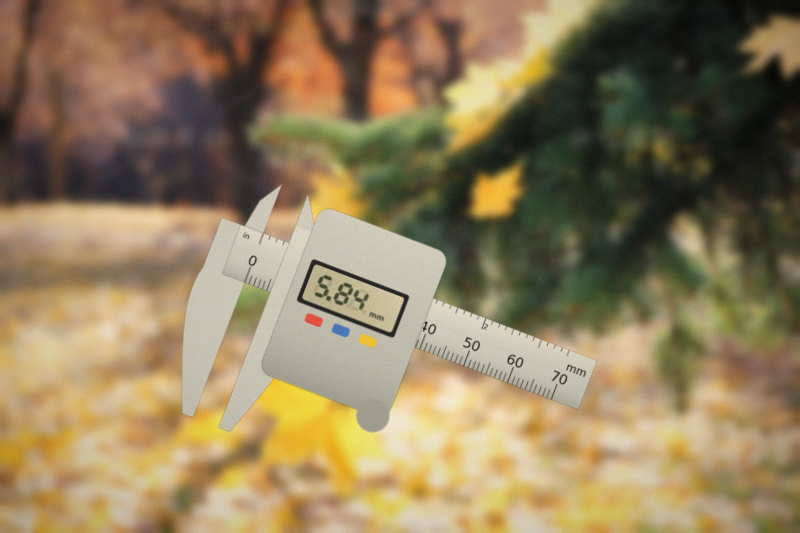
mm 5.84
